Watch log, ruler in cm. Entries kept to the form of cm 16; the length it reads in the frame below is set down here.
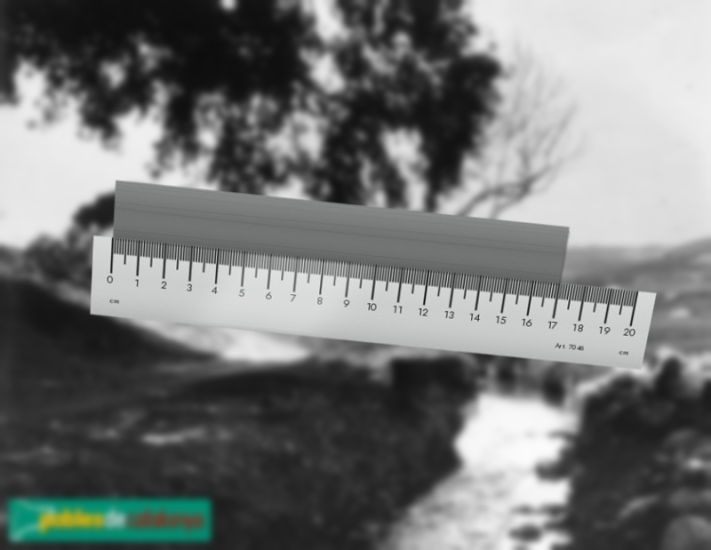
cm 17
